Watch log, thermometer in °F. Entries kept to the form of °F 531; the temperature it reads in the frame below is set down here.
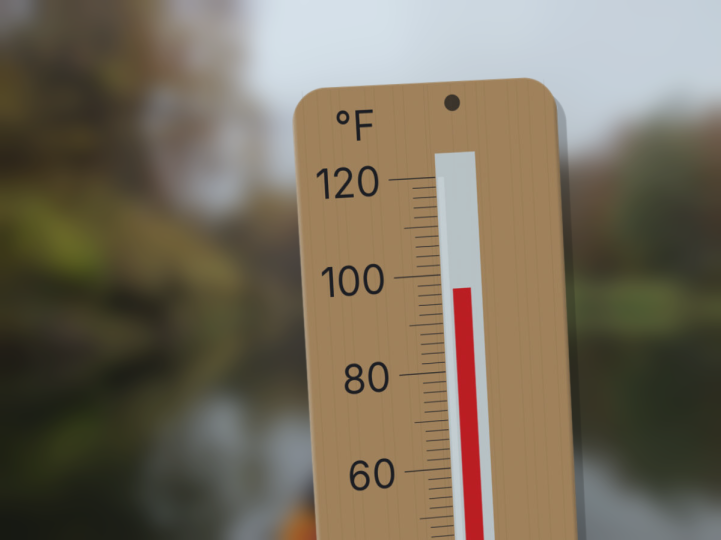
°F 97
